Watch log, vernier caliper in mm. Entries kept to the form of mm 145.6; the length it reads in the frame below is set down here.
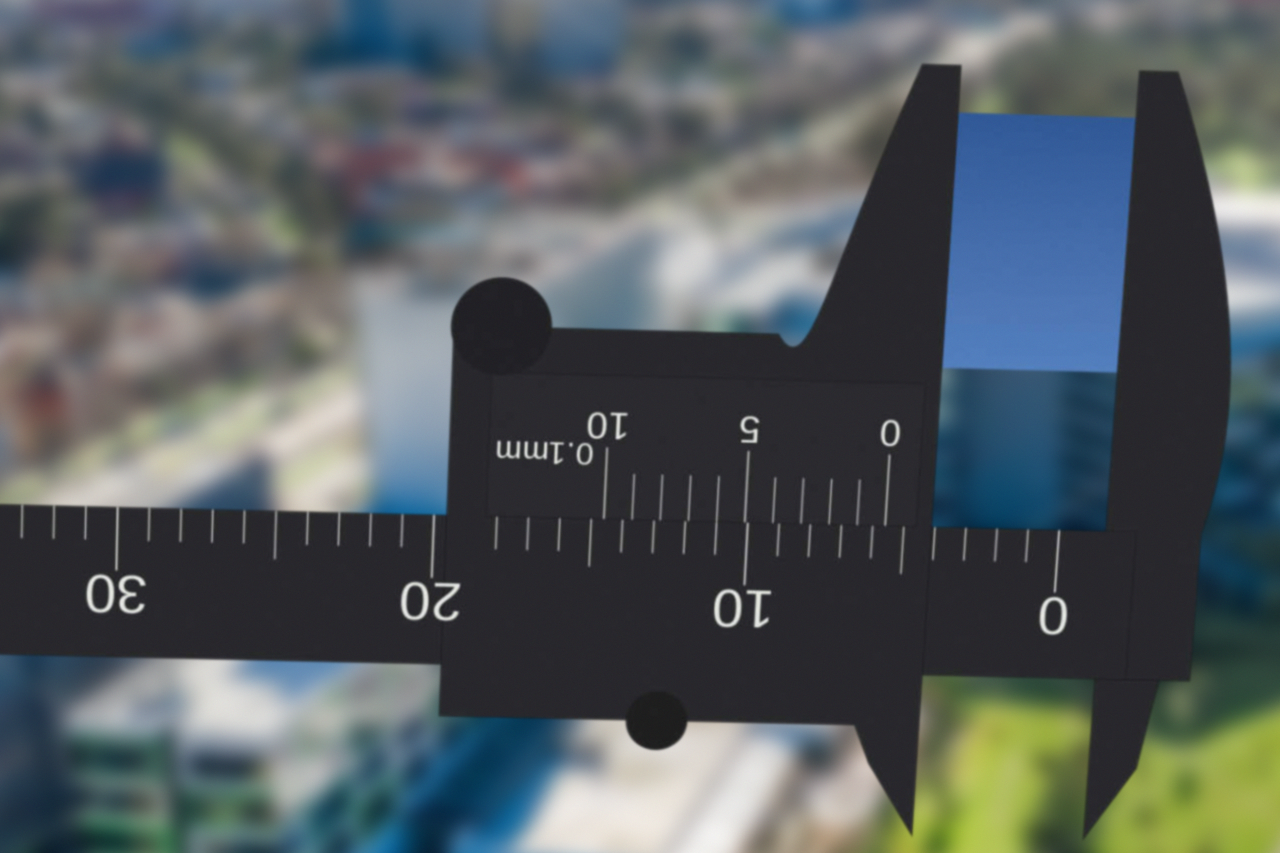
mm 5.6
